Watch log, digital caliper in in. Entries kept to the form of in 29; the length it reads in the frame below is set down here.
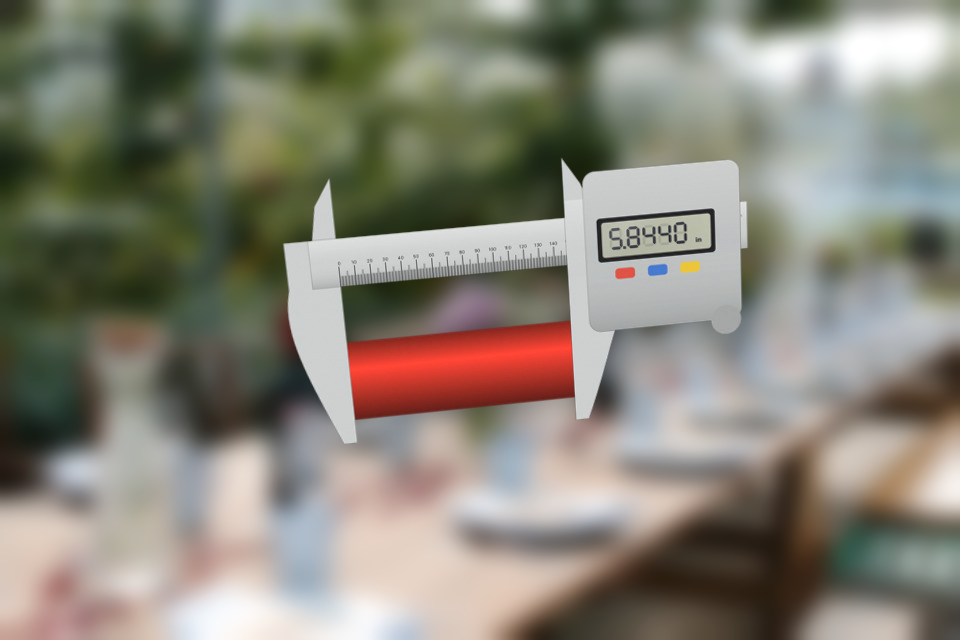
in 5.8440
